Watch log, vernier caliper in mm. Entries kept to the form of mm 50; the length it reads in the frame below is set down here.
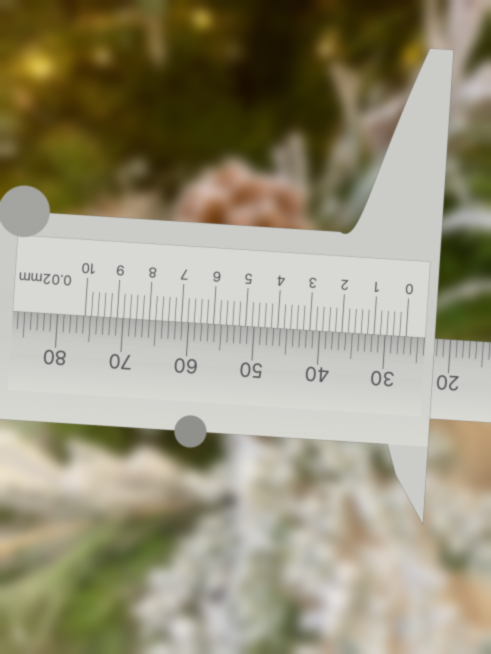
mm 26.8
